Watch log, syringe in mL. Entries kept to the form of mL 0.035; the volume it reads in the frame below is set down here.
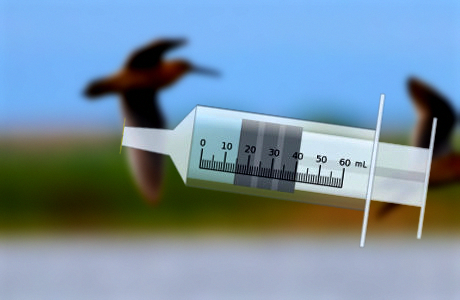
mL 15
